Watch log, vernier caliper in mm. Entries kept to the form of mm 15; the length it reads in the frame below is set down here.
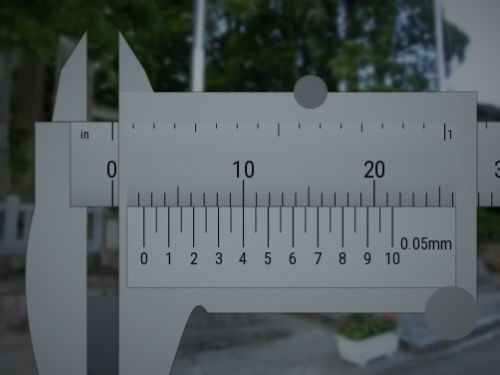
mm 2.4
